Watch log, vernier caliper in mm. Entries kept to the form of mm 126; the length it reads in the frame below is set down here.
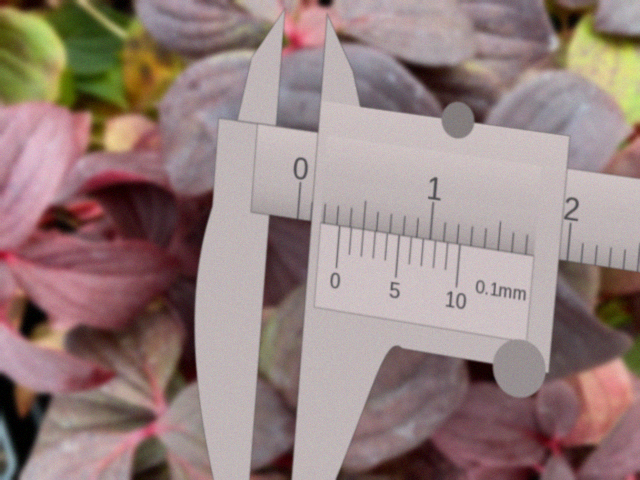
mm 3.2
